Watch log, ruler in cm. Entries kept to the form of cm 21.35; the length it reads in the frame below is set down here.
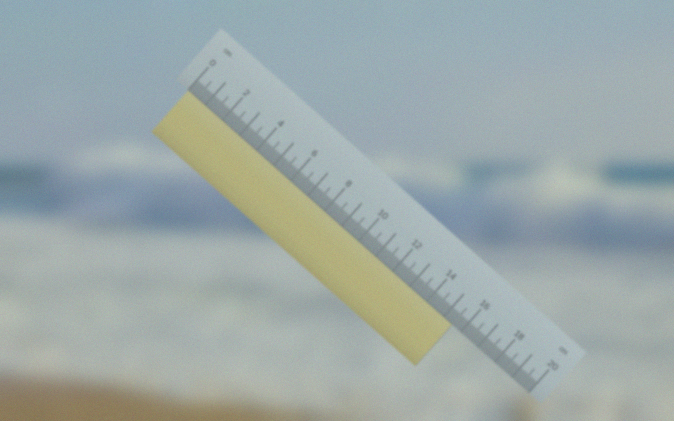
cm 15.5
